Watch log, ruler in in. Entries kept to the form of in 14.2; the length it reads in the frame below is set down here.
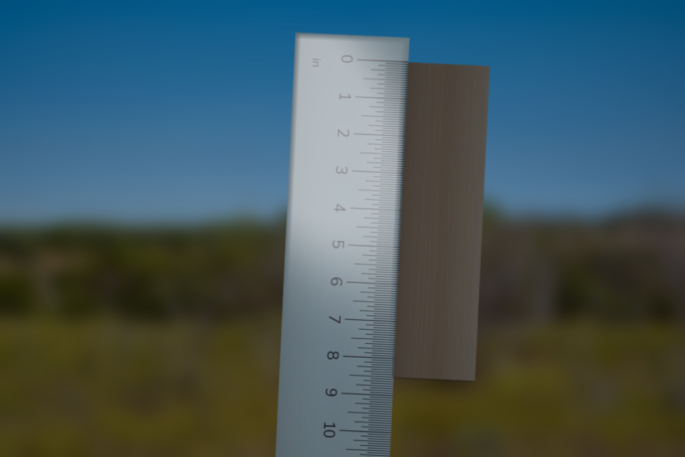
in 8.5
